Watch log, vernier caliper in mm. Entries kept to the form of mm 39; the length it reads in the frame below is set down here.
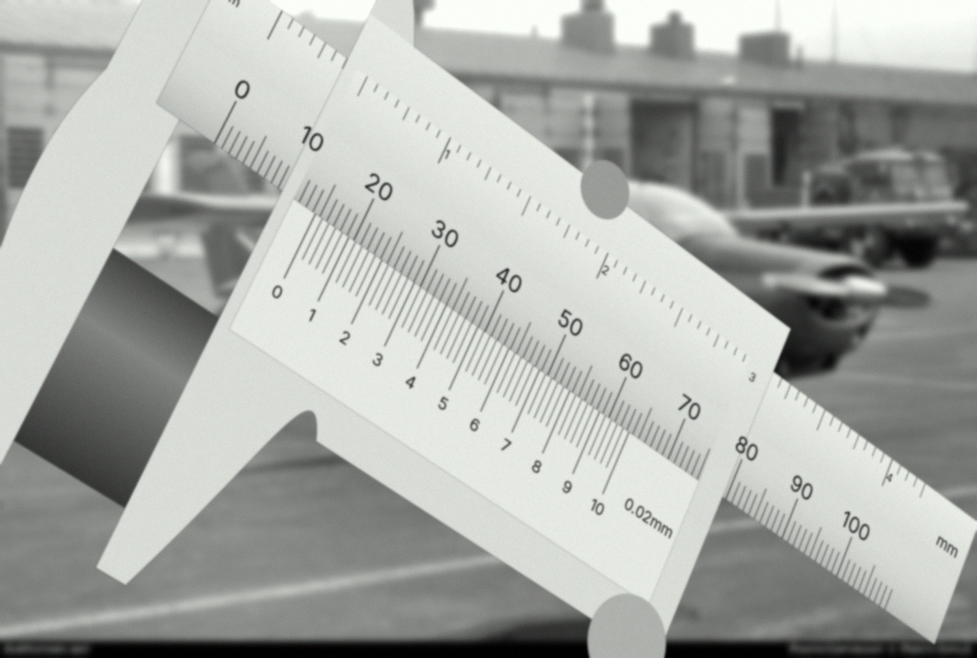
mm 14.4
